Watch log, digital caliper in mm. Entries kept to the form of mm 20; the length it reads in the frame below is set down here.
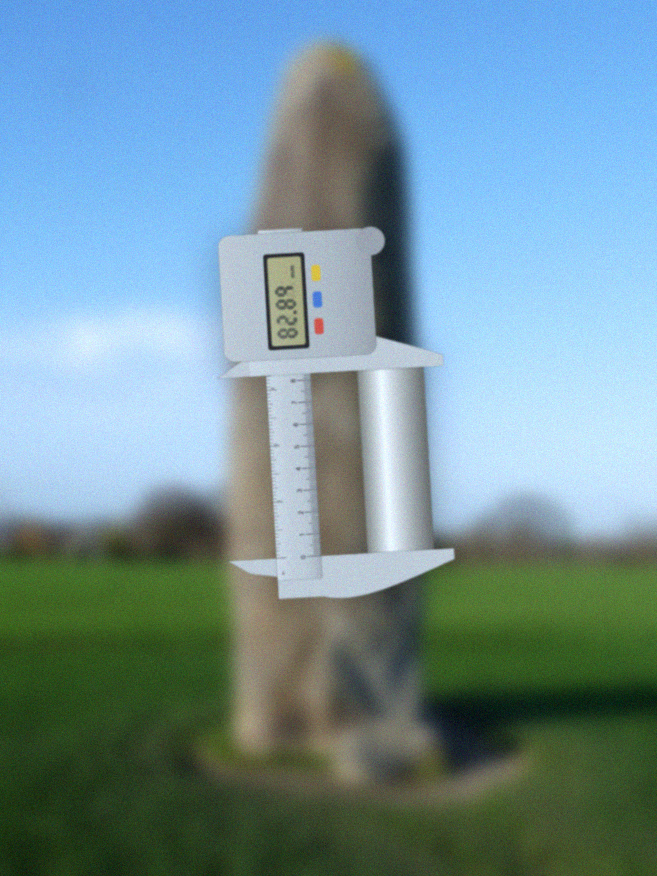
mm 82.89
